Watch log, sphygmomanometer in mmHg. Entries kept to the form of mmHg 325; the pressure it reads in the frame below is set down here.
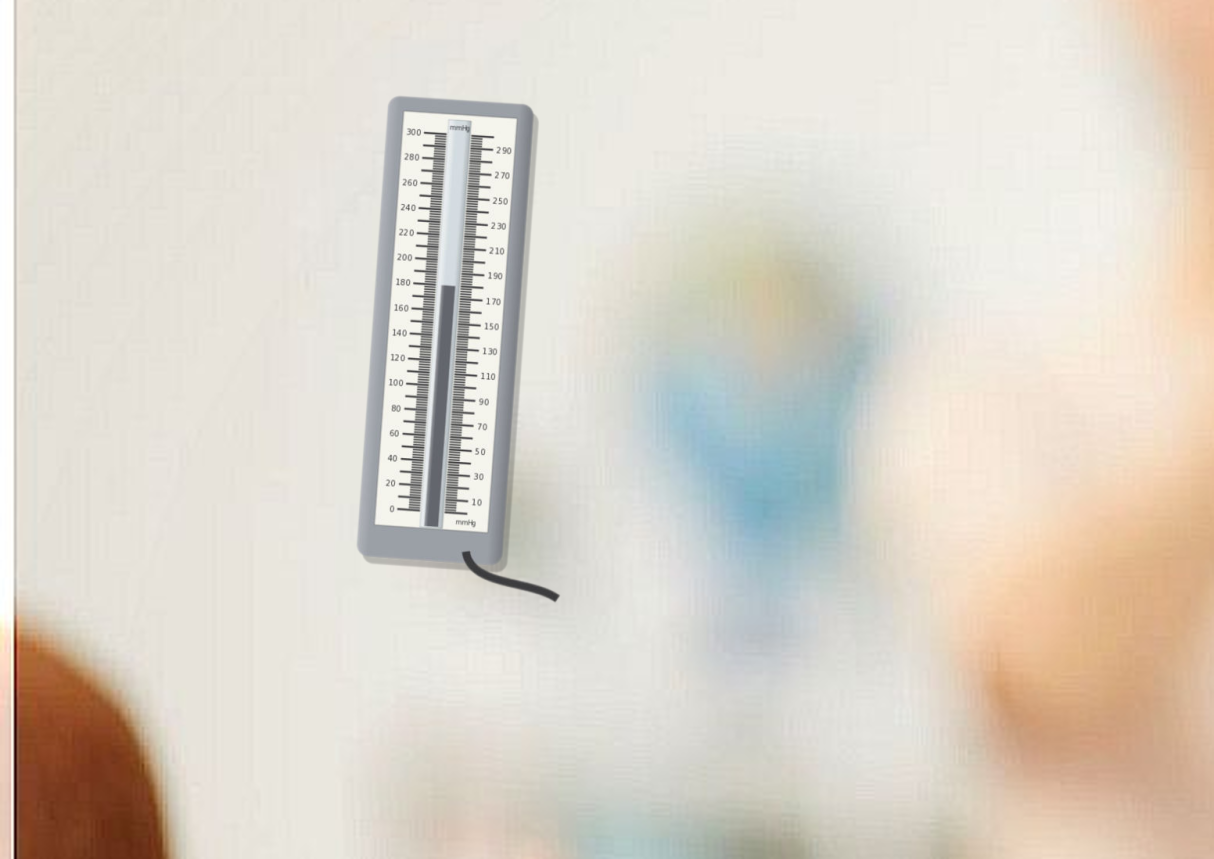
mmHg 180
